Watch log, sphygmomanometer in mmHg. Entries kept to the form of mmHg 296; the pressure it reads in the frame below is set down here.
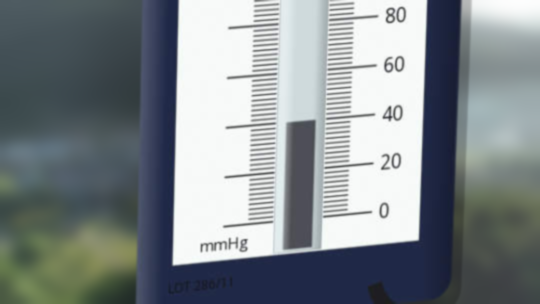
mmHg 40
